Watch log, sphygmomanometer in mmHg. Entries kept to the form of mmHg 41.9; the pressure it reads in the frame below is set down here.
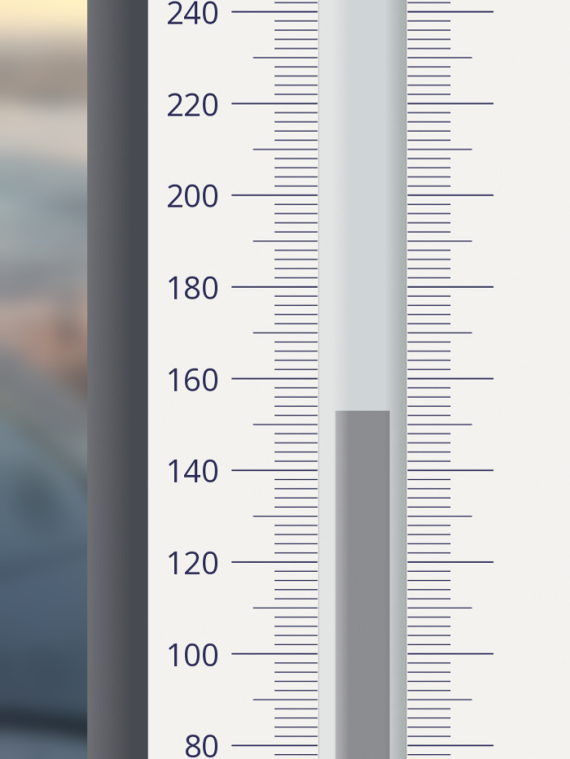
mmHg 153
